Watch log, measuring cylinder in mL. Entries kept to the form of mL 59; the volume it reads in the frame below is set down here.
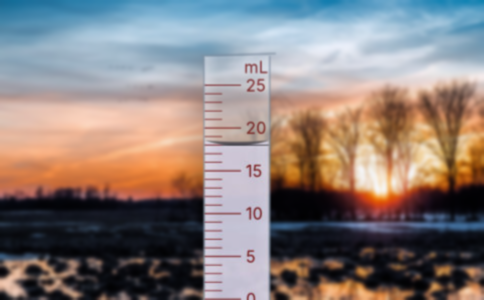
mL 18
